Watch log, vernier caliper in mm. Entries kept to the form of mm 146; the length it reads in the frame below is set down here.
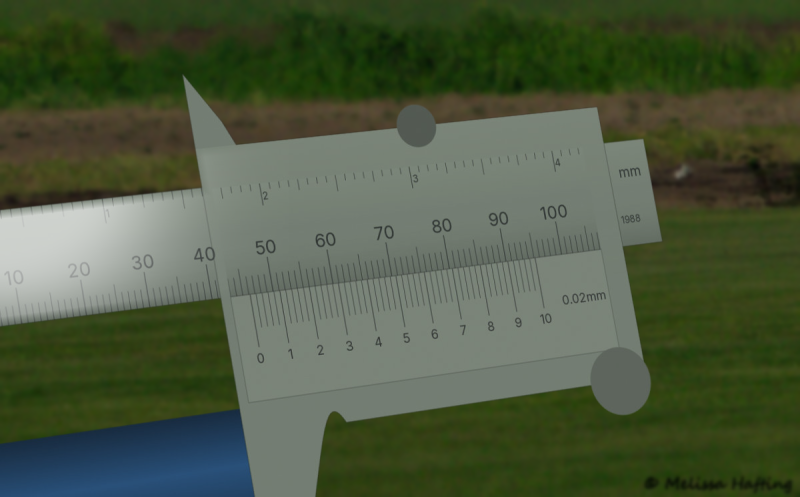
mm 46.2
